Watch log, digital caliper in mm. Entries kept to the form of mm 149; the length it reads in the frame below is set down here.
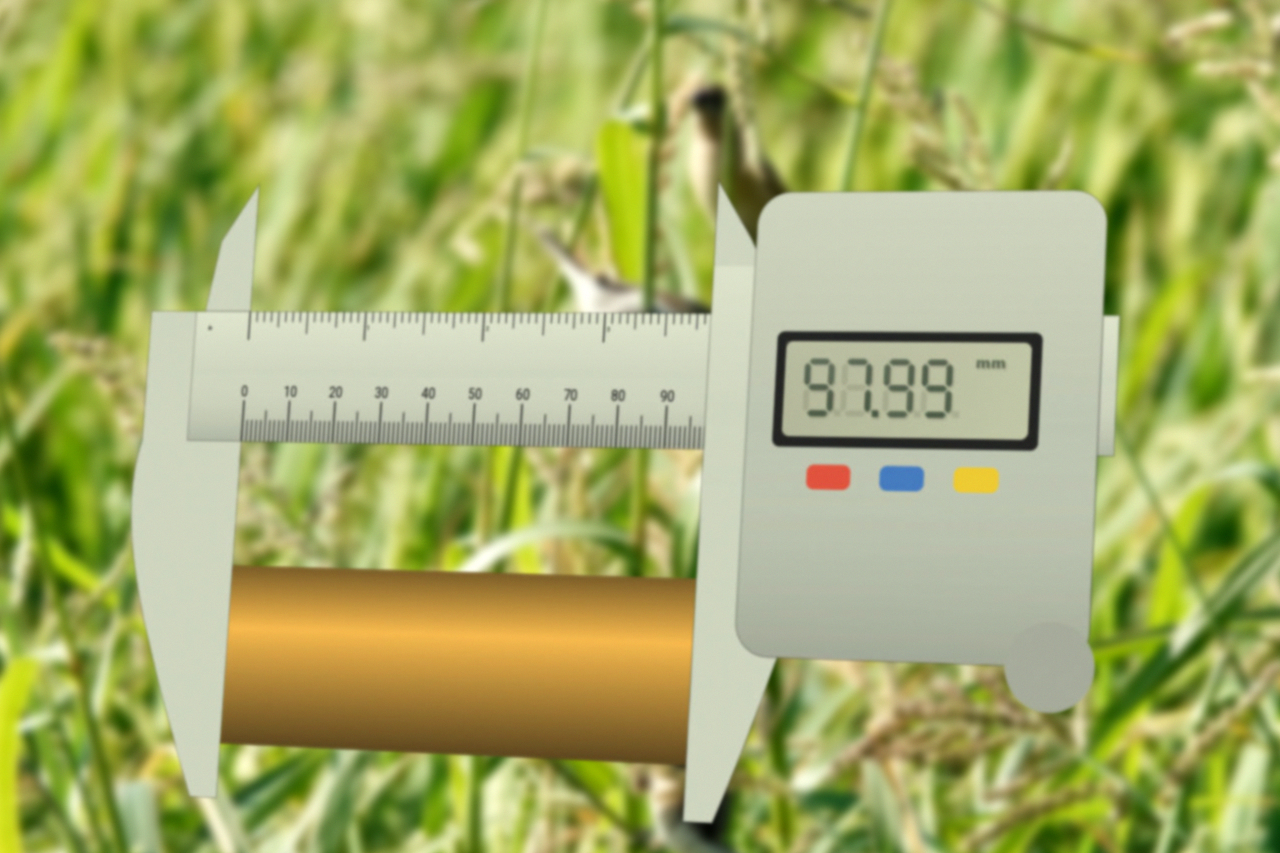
mm 97.99
